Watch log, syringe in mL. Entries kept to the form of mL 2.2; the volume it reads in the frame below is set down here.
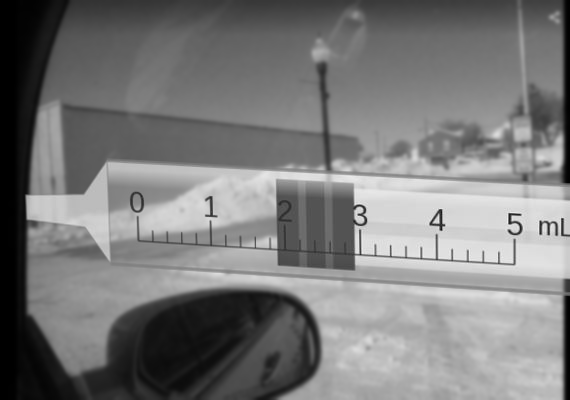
mL 1.9
